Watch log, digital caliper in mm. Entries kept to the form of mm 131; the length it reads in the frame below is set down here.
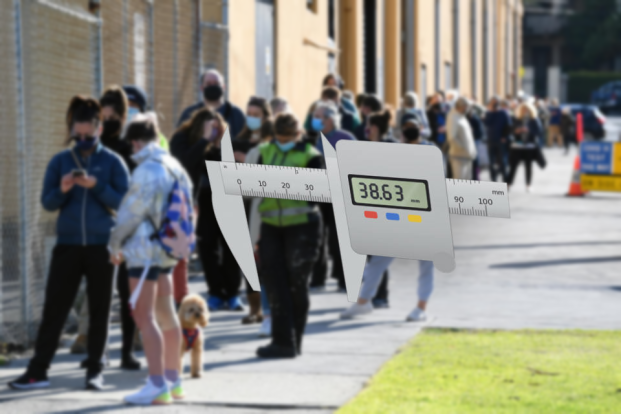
mm 38.63
